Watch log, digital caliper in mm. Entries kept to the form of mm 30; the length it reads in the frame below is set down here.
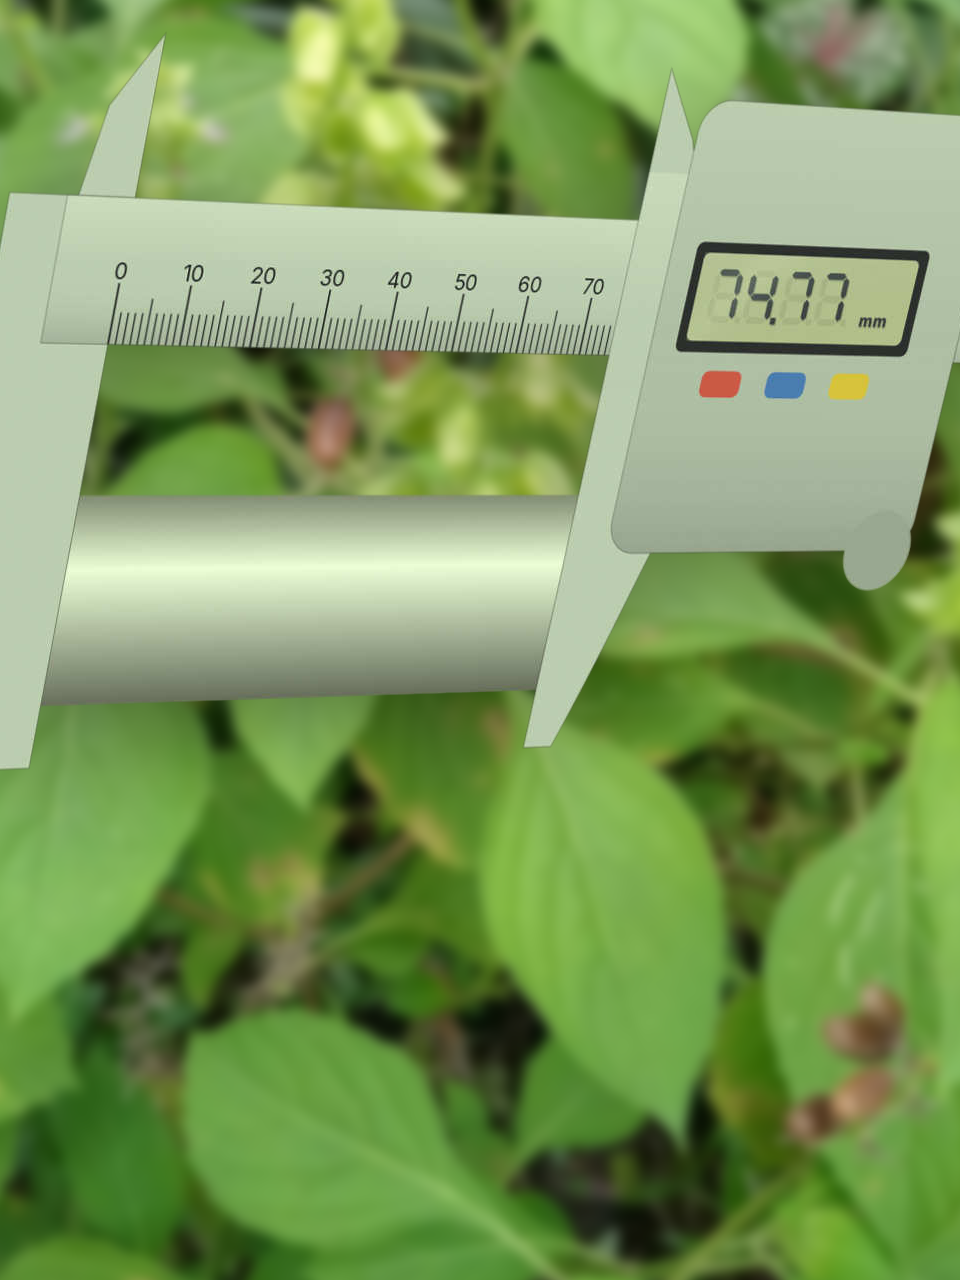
mm 74.77
